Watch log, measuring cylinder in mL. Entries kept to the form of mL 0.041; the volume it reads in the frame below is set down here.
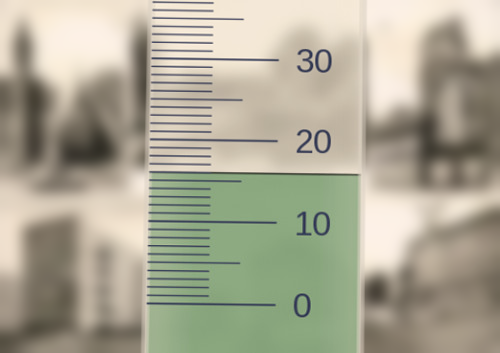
mL 16
